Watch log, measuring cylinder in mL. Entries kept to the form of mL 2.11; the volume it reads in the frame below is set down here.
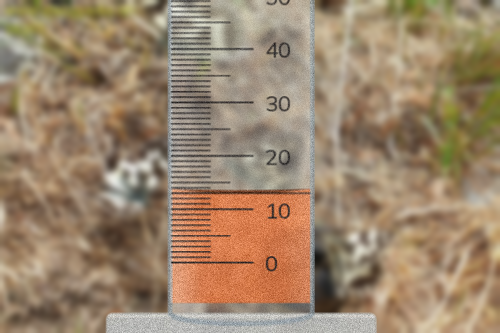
mL 13
